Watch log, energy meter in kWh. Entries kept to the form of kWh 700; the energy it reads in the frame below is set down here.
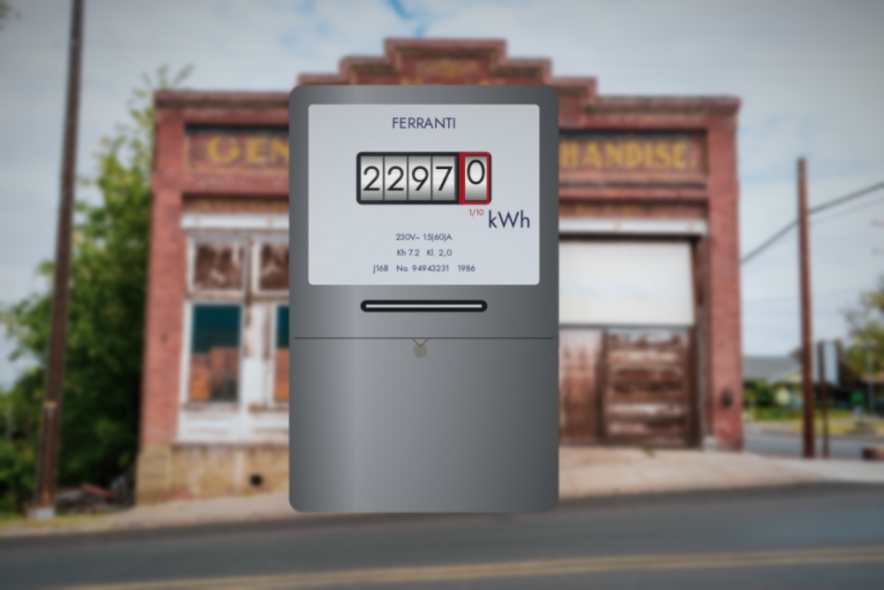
kWh 2297.0
